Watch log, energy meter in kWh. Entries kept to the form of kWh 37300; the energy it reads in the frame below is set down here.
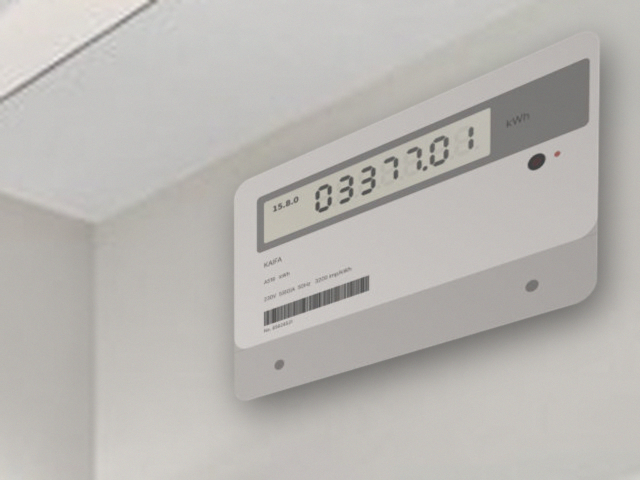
kWh 3377.01
